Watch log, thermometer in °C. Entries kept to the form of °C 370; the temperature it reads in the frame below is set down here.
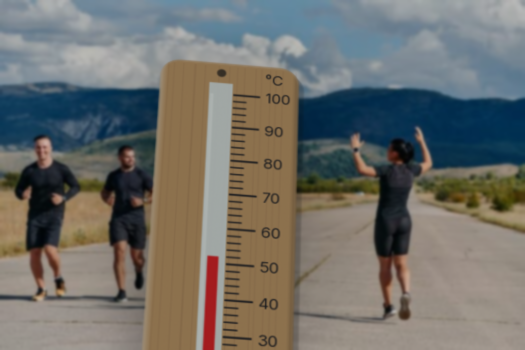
°C 52
